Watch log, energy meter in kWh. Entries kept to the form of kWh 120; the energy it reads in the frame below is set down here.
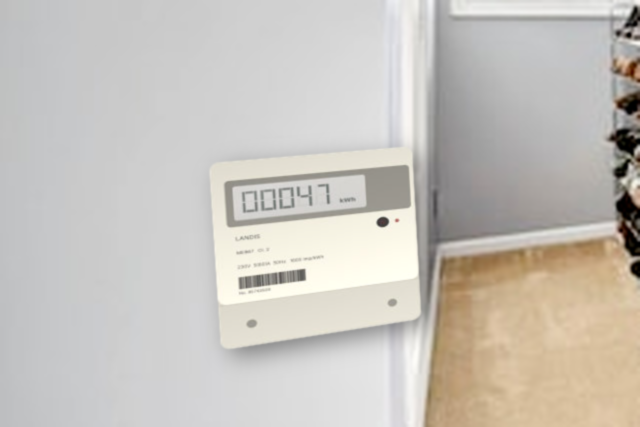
kWh 47
